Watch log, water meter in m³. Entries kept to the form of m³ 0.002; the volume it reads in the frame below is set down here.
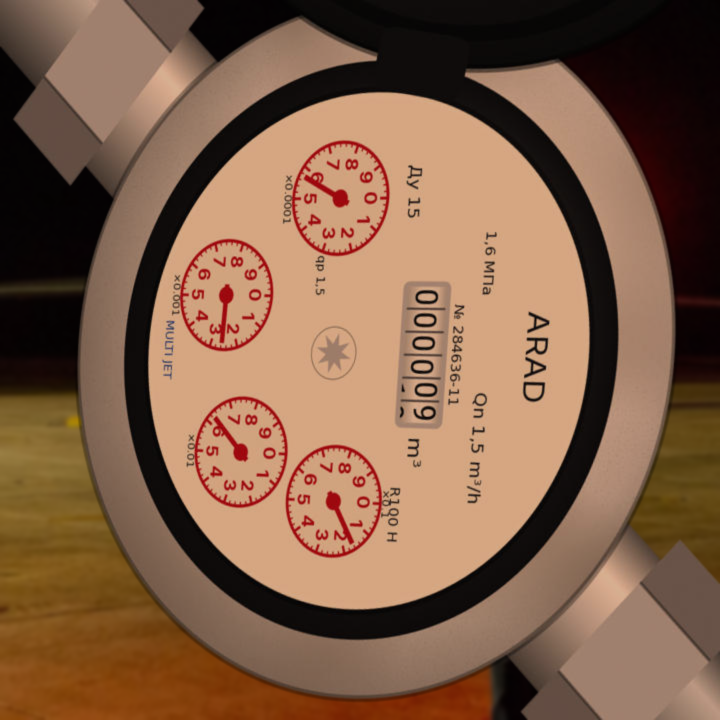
m³ 9.1625
